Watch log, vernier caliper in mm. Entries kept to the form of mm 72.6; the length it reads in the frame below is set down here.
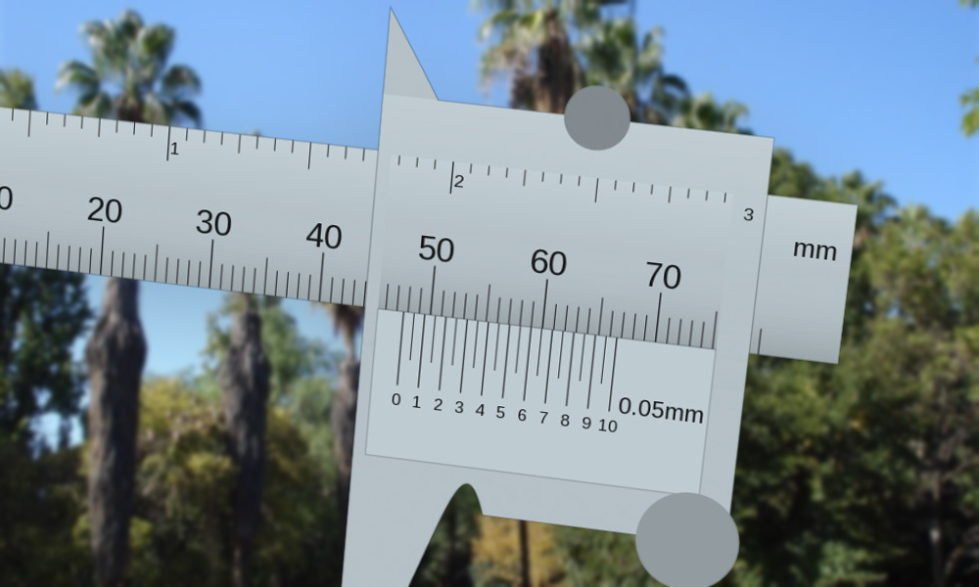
mm 47.6
